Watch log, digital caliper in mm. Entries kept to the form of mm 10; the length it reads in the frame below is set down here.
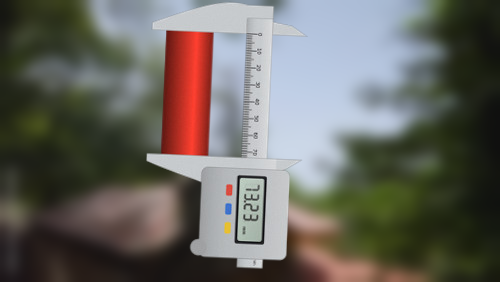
mm 73.23
